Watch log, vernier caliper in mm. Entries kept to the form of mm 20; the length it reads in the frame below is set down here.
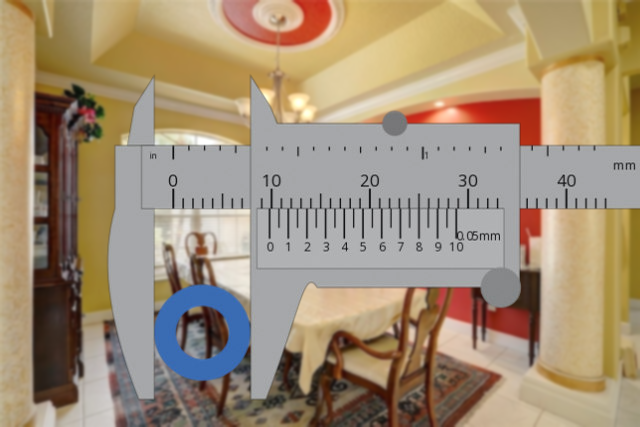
mm 9.8
